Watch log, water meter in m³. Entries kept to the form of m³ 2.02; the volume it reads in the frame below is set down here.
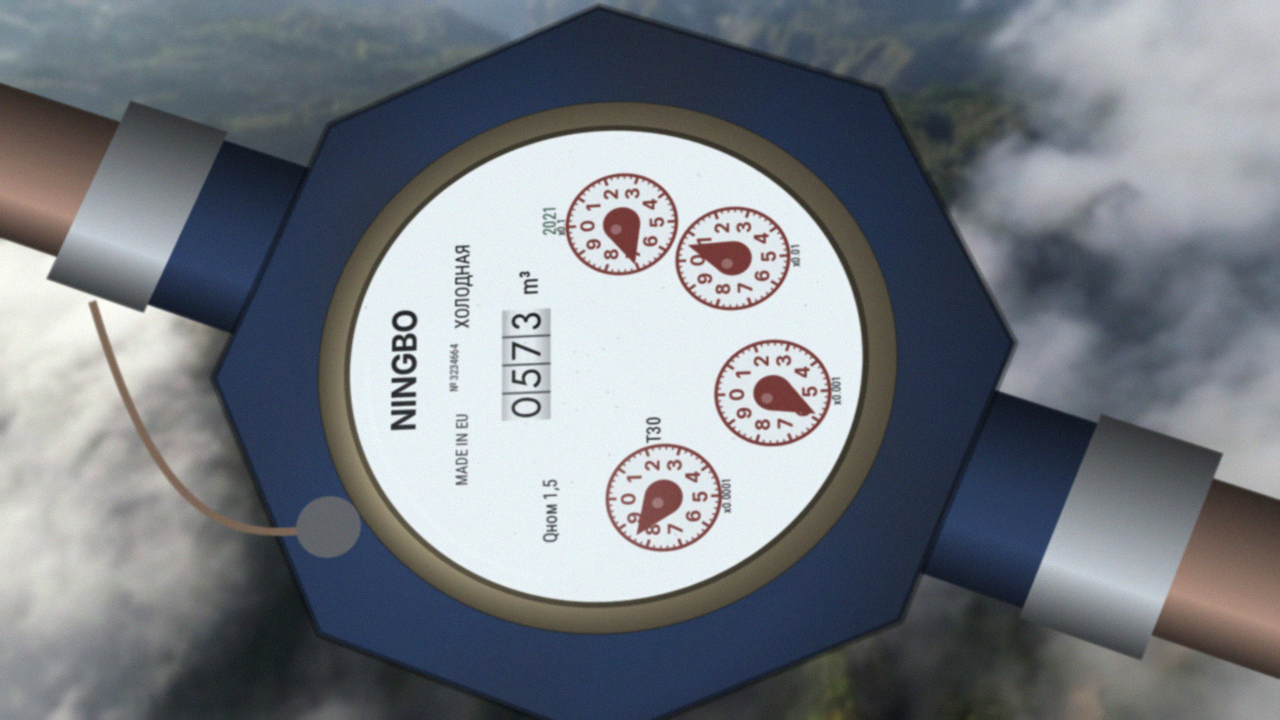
m³ 573.7058
